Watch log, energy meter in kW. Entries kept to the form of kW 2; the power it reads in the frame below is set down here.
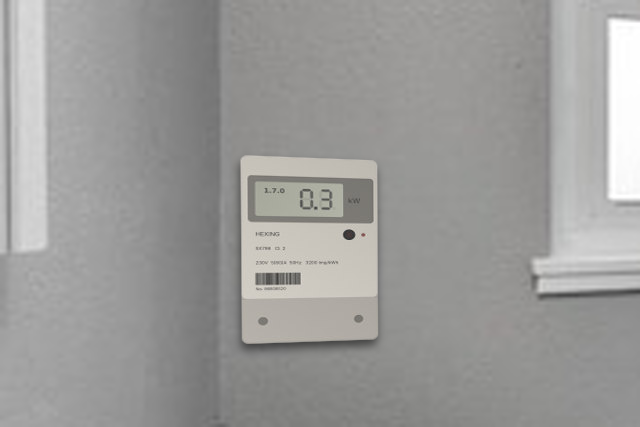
kW 0.3
